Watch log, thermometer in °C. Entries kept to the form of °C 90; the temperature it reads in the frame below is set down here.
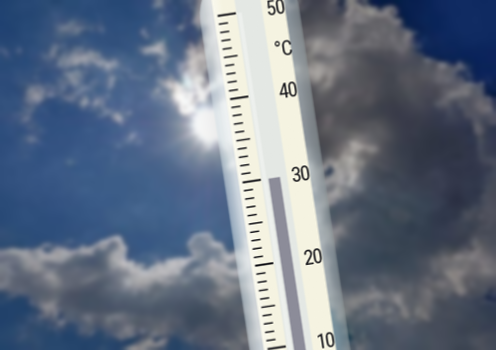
°C 30
